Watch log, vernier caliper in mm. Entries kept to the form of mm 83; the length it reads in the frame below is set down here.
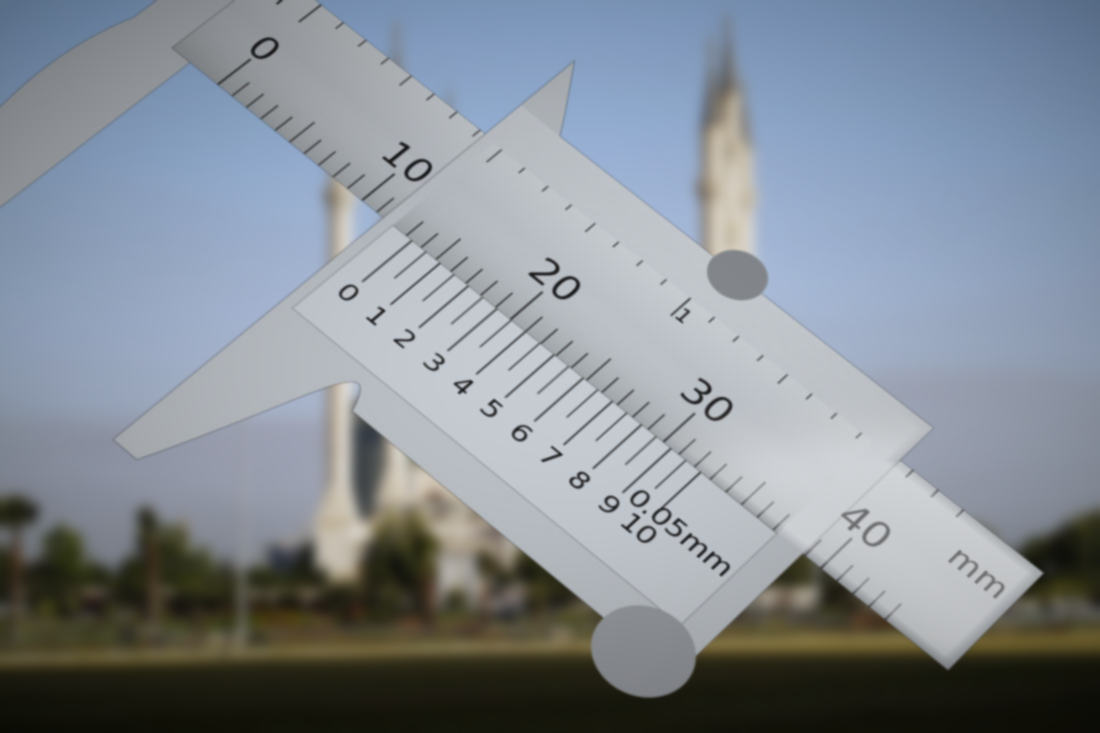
mm 13.4
